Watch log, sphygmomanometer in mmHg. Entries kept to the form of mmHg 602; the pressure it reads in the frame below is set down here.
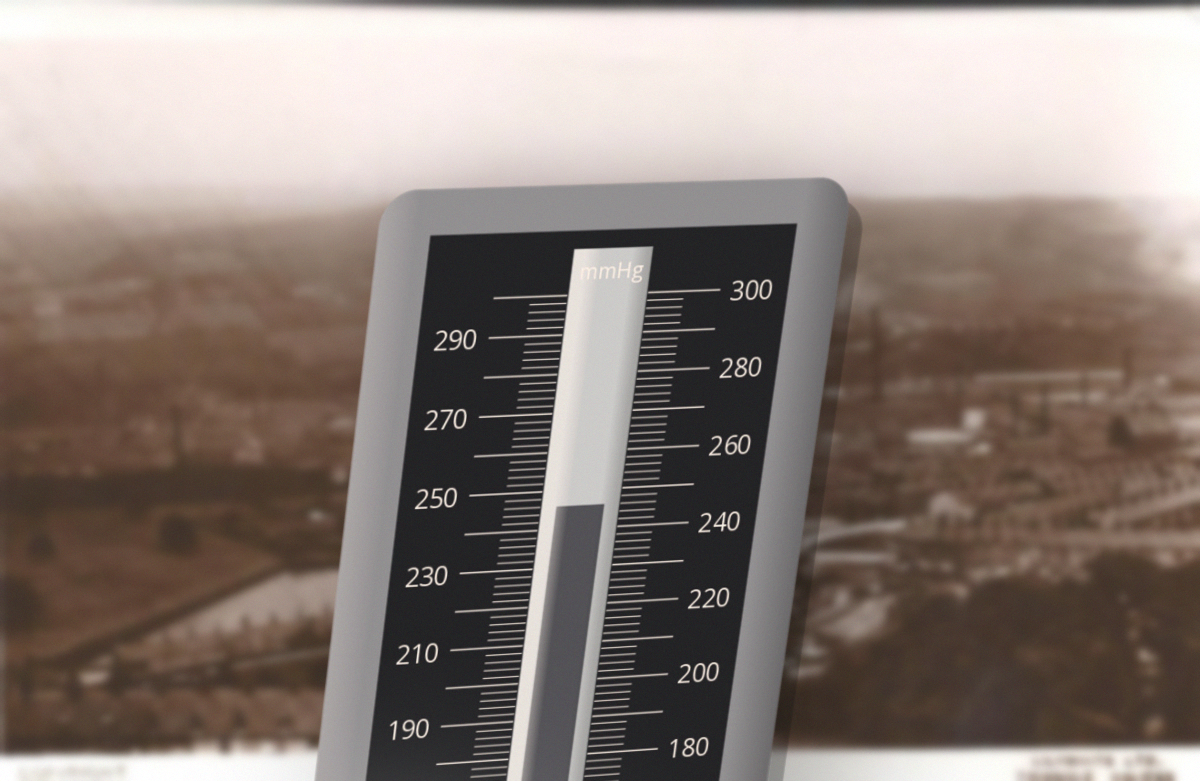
mmHg 246
